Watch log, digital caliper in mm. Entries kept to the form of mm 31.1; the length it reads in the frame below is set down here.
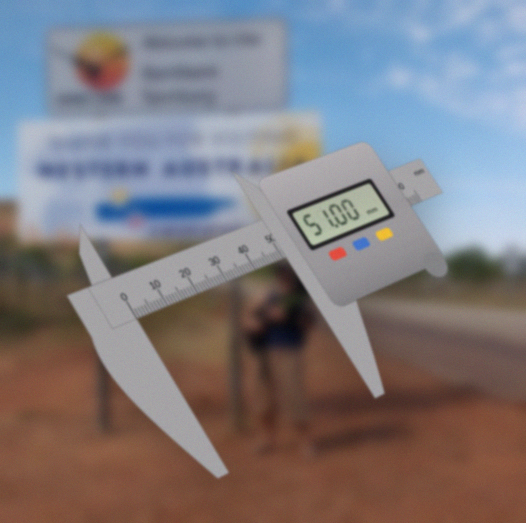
mm 51.00
